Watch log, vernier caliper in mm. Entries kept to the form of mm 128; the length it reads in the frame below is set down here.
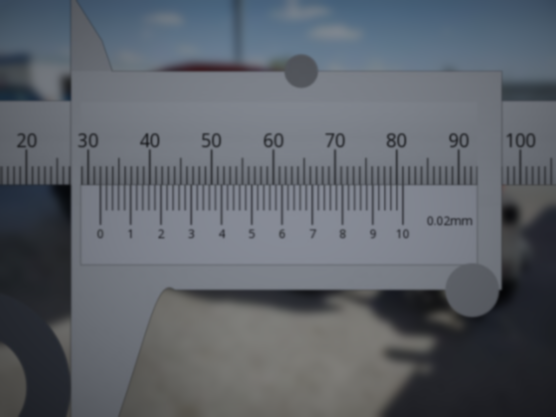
mm 32.0
